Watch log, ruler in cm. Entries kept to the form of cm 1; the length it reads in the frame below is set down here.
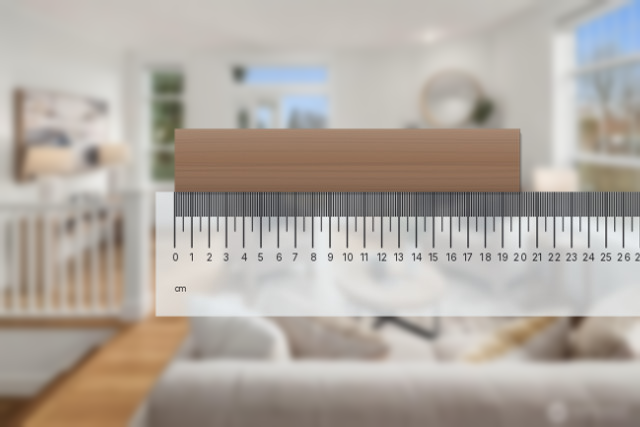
cm 20
